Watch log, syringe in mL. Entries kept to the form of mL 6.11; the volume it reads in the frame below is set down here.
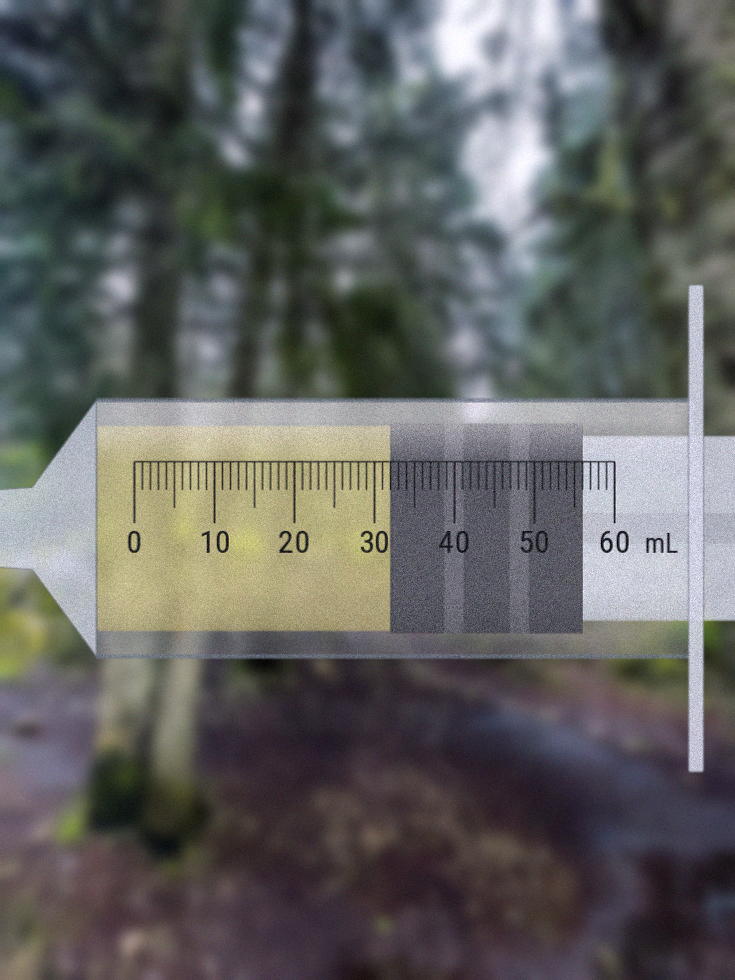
mL 32
